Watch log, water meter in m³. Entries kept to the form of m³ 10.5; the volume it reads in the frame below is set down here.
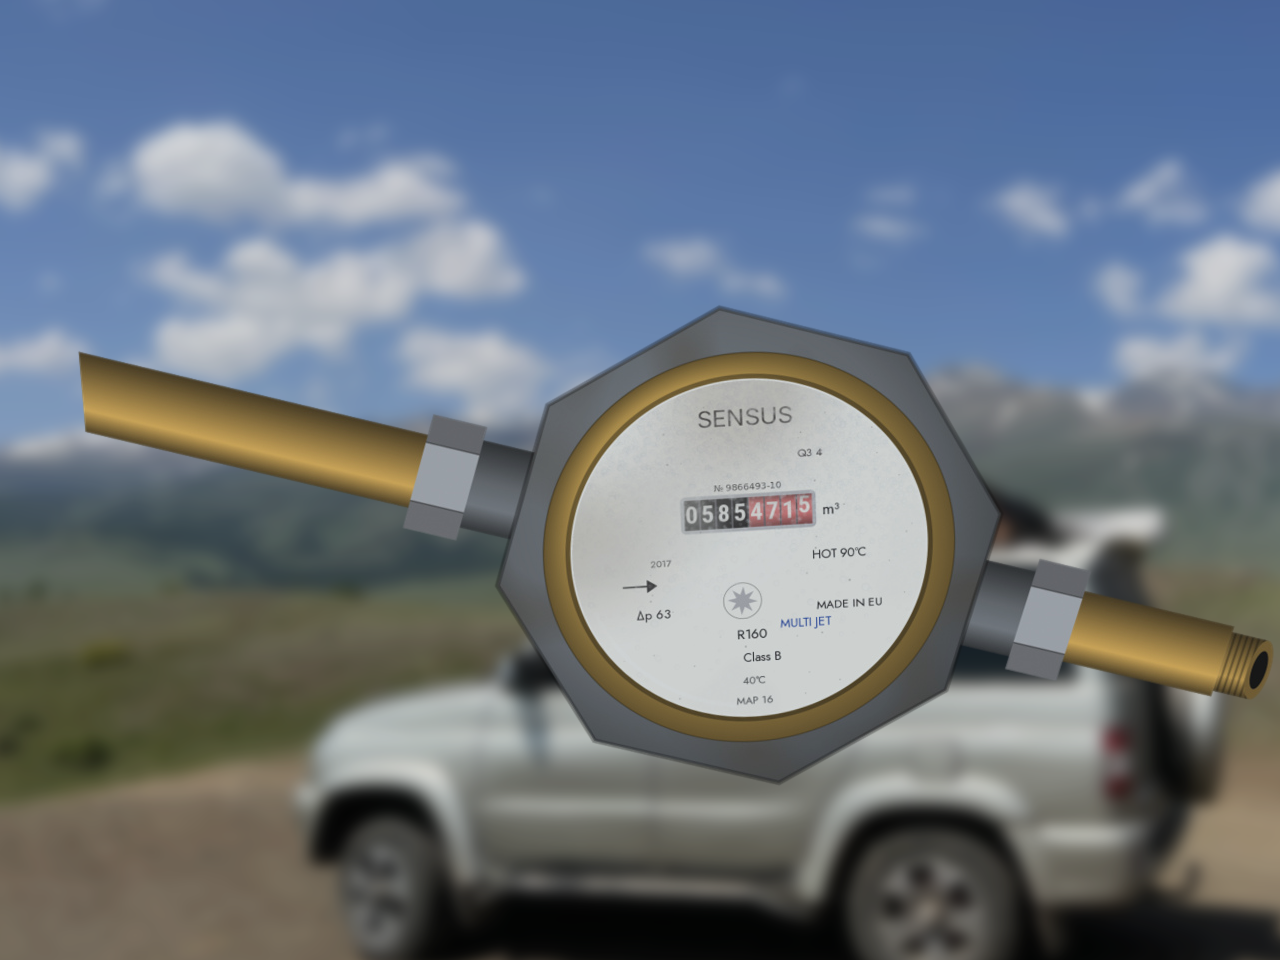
m³ 585.4715
